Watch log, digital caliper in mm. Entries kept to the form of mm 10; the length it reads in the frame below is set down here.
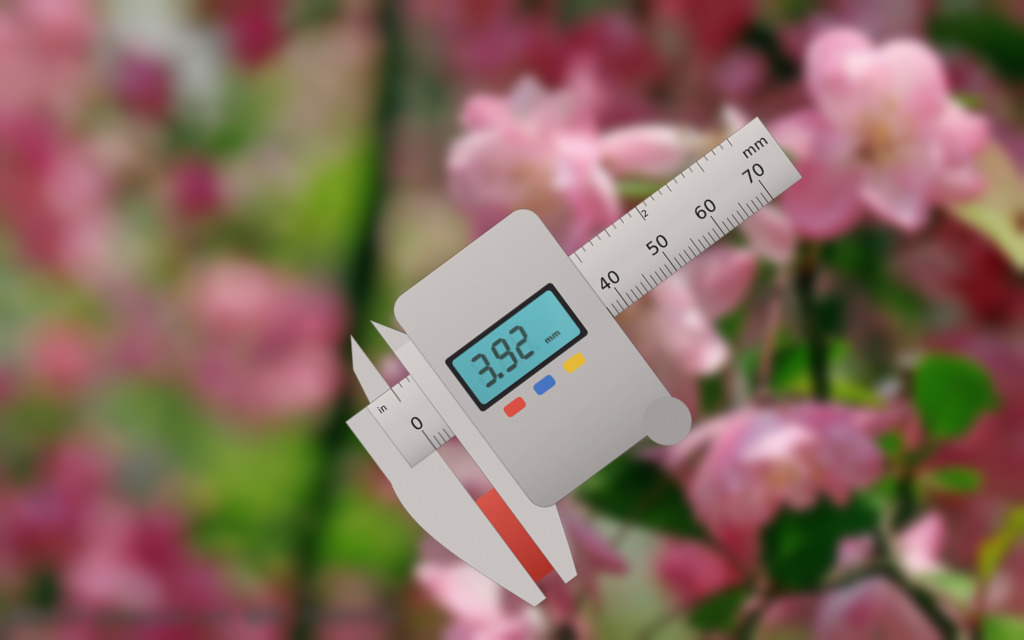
mm 3.92
